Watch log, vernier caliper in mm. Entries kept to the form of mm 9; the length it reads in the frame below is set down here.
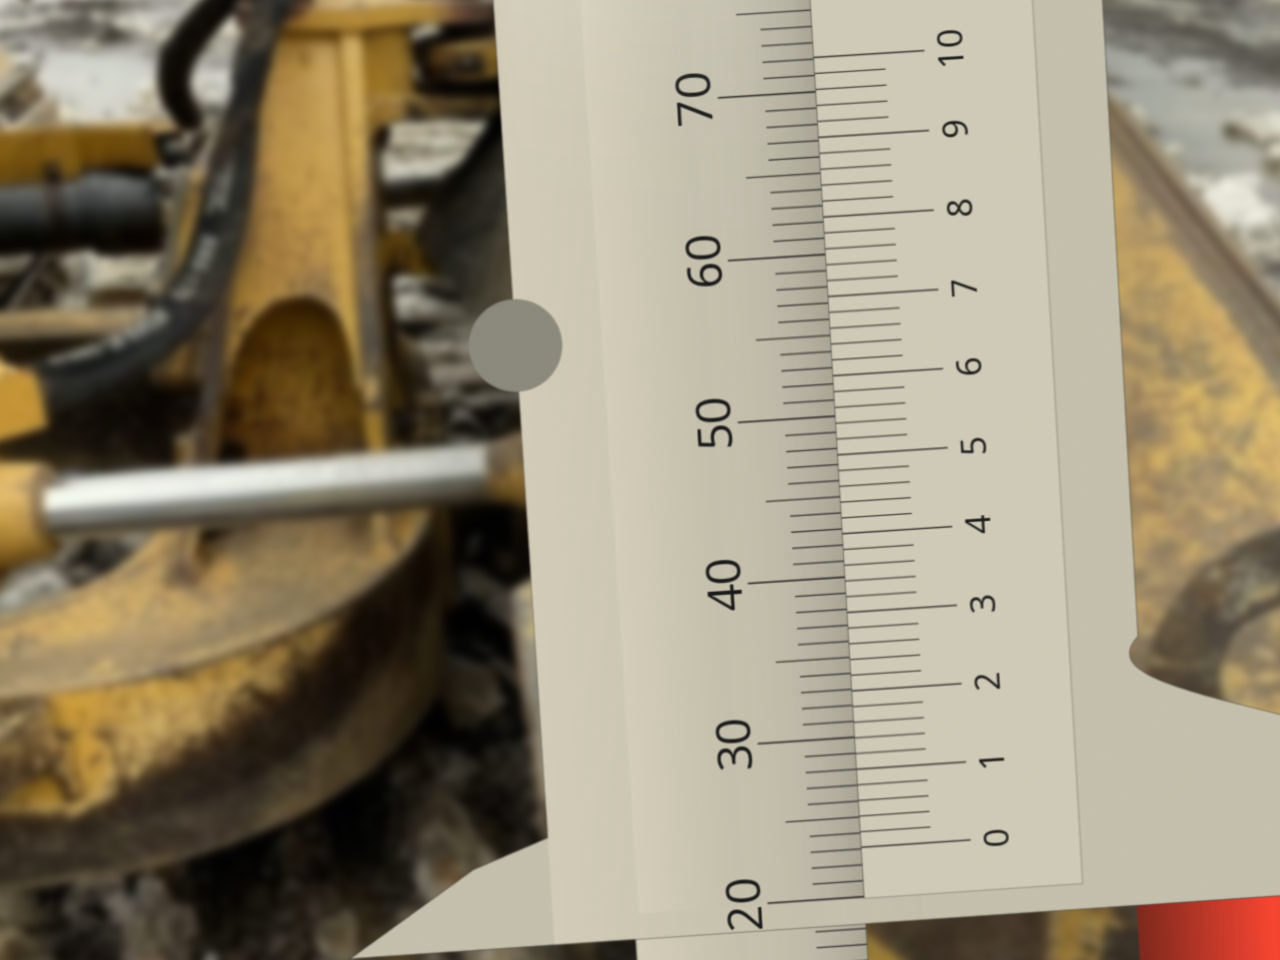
mm 23.1
